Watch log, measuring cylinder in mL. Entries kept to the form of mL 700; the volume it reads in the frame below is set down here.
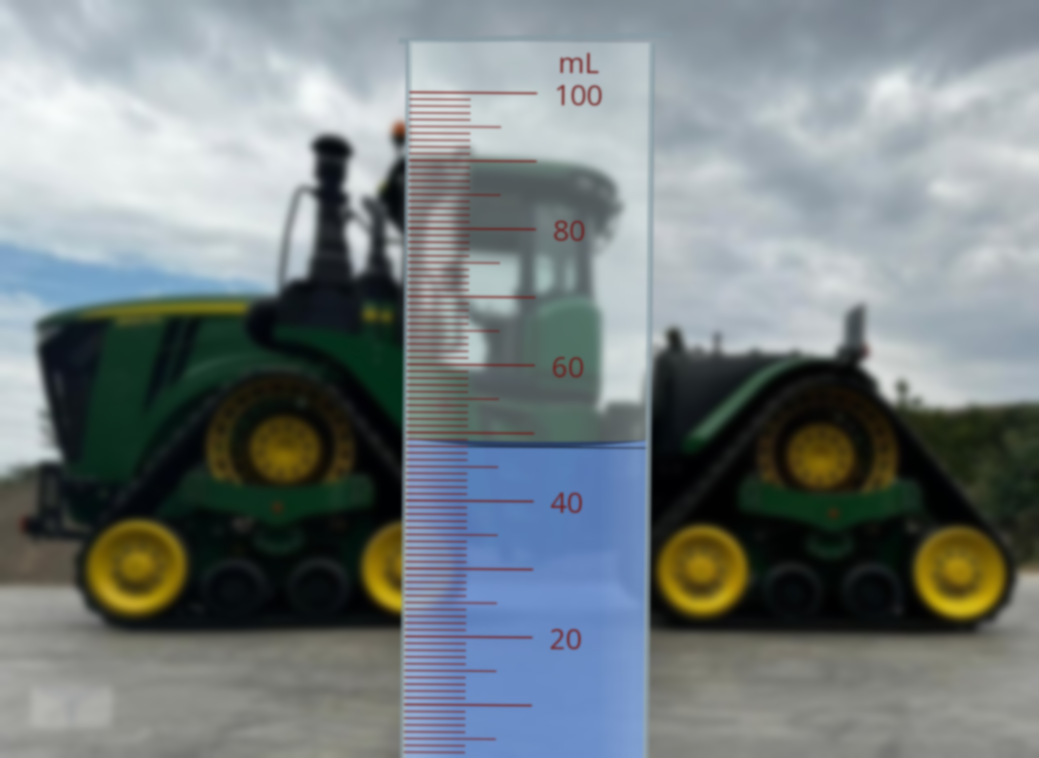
mL 48
